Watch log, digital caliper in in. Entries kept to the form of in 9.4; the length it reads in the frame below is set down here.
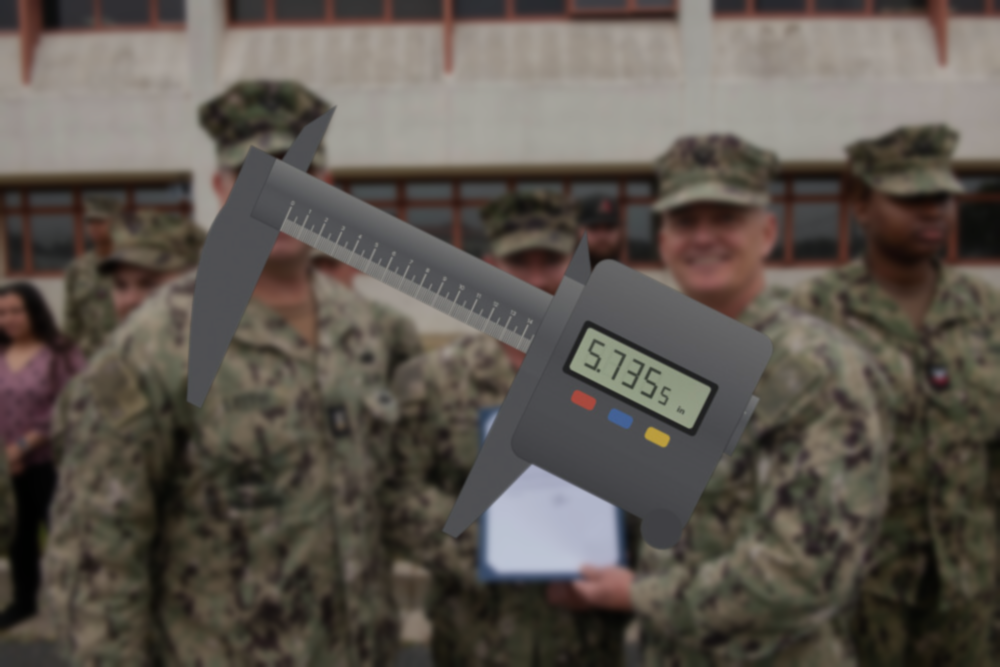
in 5.7355
